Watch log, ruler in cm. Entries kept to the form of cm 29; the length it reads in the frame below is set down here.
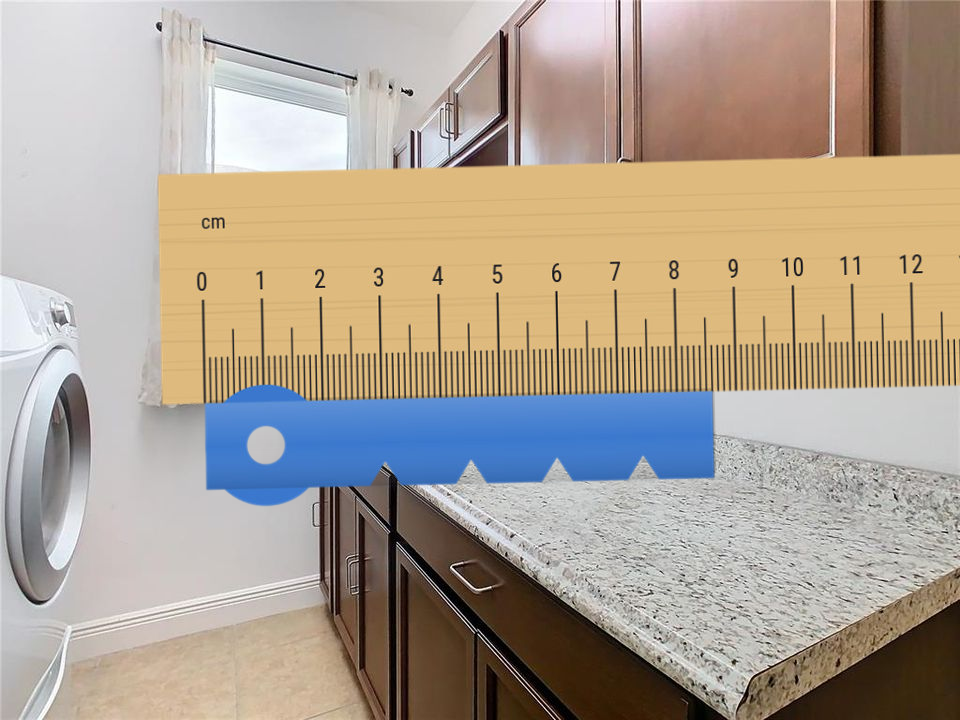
cm 8.6
